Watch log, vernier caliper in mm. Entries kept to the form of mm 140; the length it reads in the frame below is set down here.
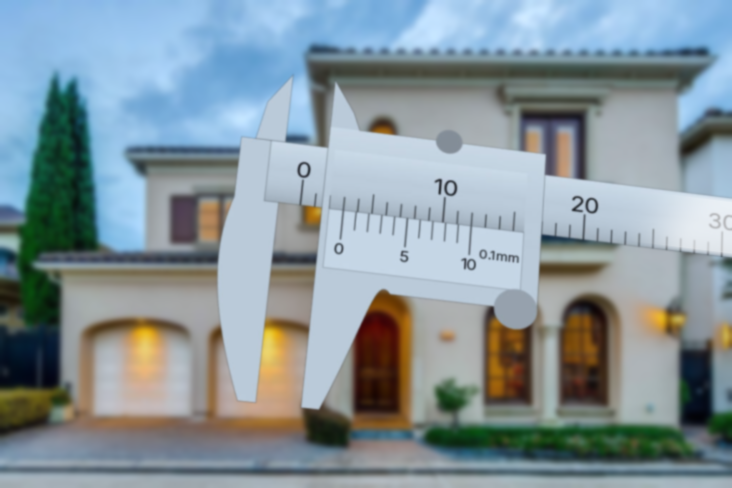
mm 3.0
